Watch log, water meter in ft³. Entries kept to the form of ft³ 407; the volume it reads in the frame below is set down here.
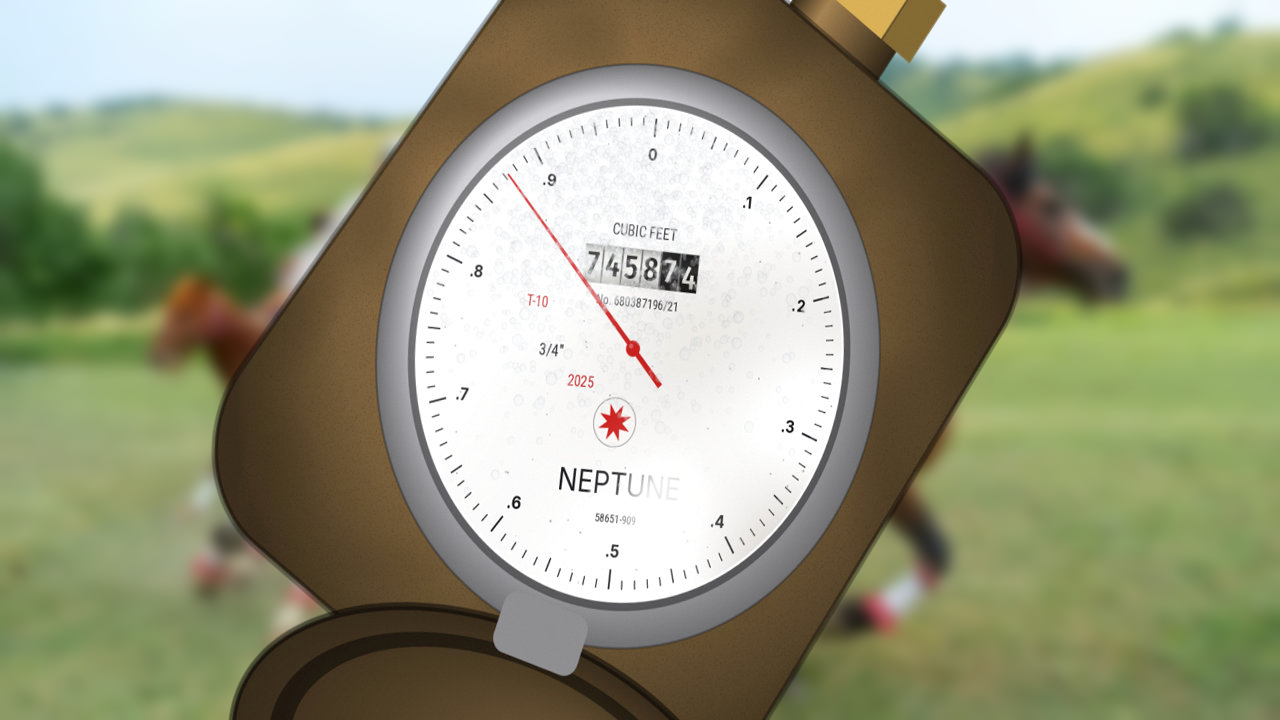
ft³ 745873.87
